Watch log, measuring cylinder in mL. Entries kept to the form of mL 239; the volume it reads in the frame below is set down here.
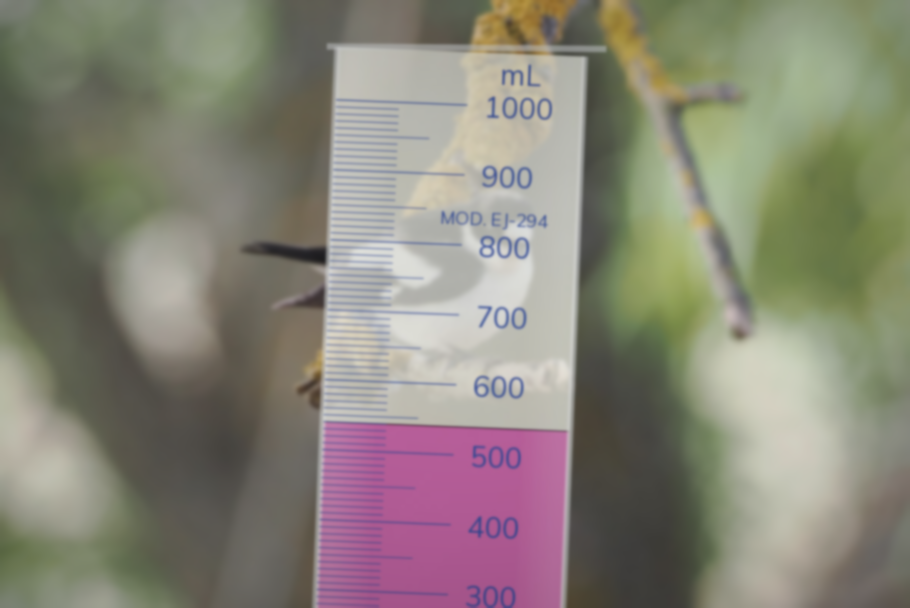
mL 540
